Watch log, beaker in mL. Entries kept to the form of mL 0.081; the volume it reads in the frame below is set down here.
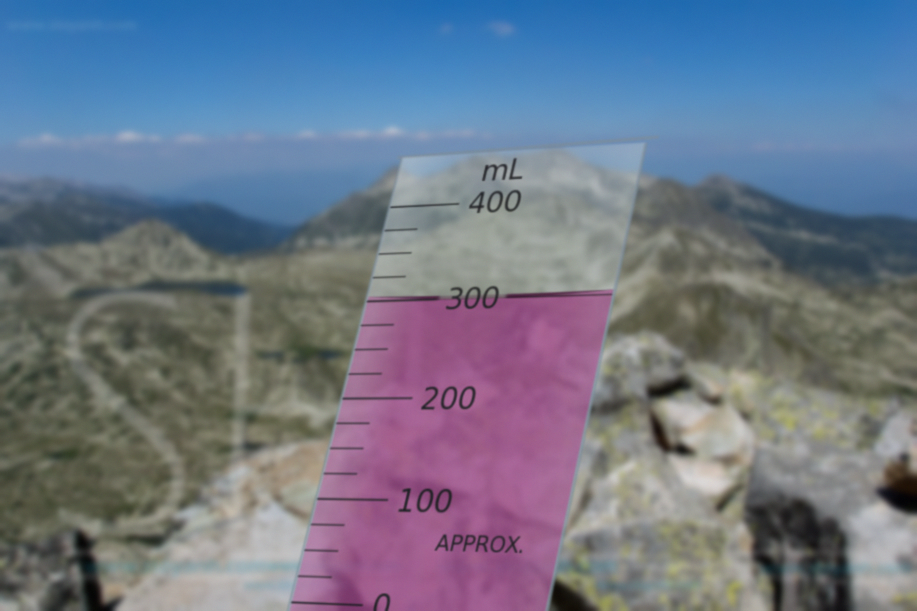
mL 300
